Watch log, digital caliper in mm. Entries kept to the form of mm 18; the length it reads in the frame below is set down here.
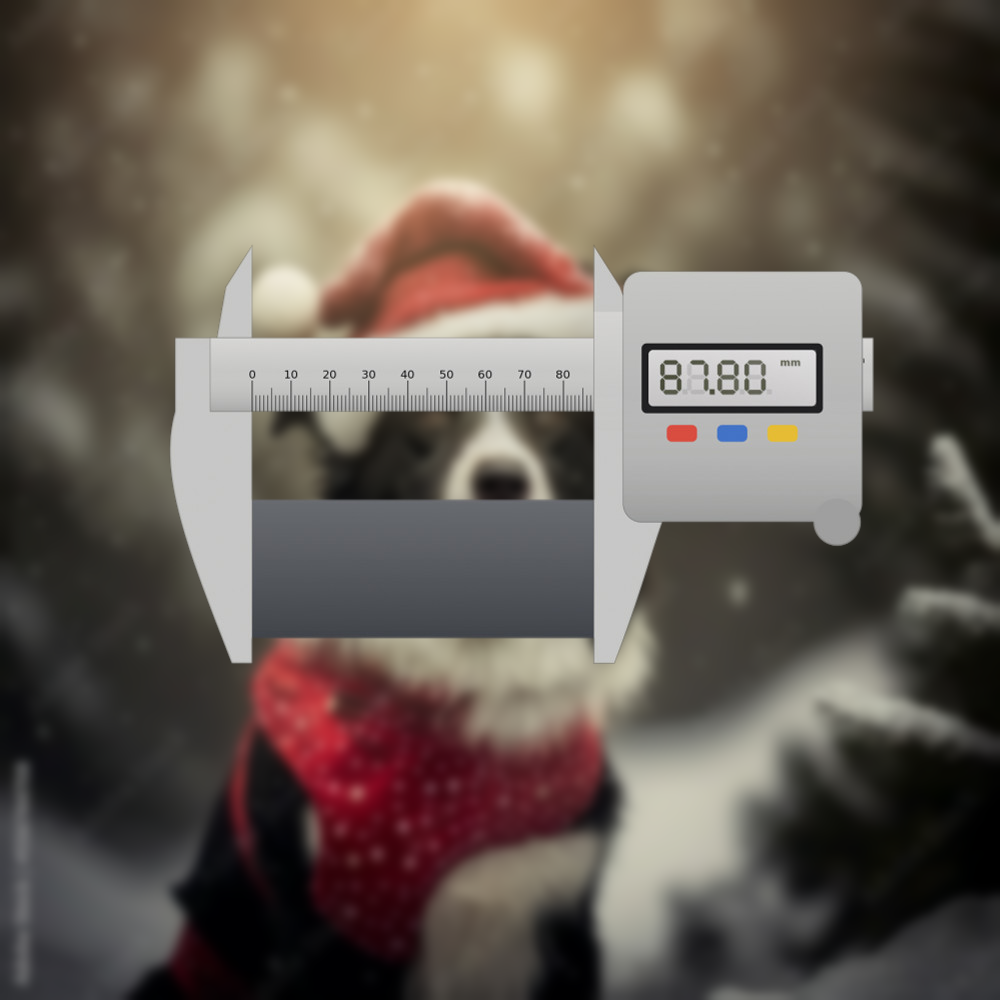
mm 87.80
